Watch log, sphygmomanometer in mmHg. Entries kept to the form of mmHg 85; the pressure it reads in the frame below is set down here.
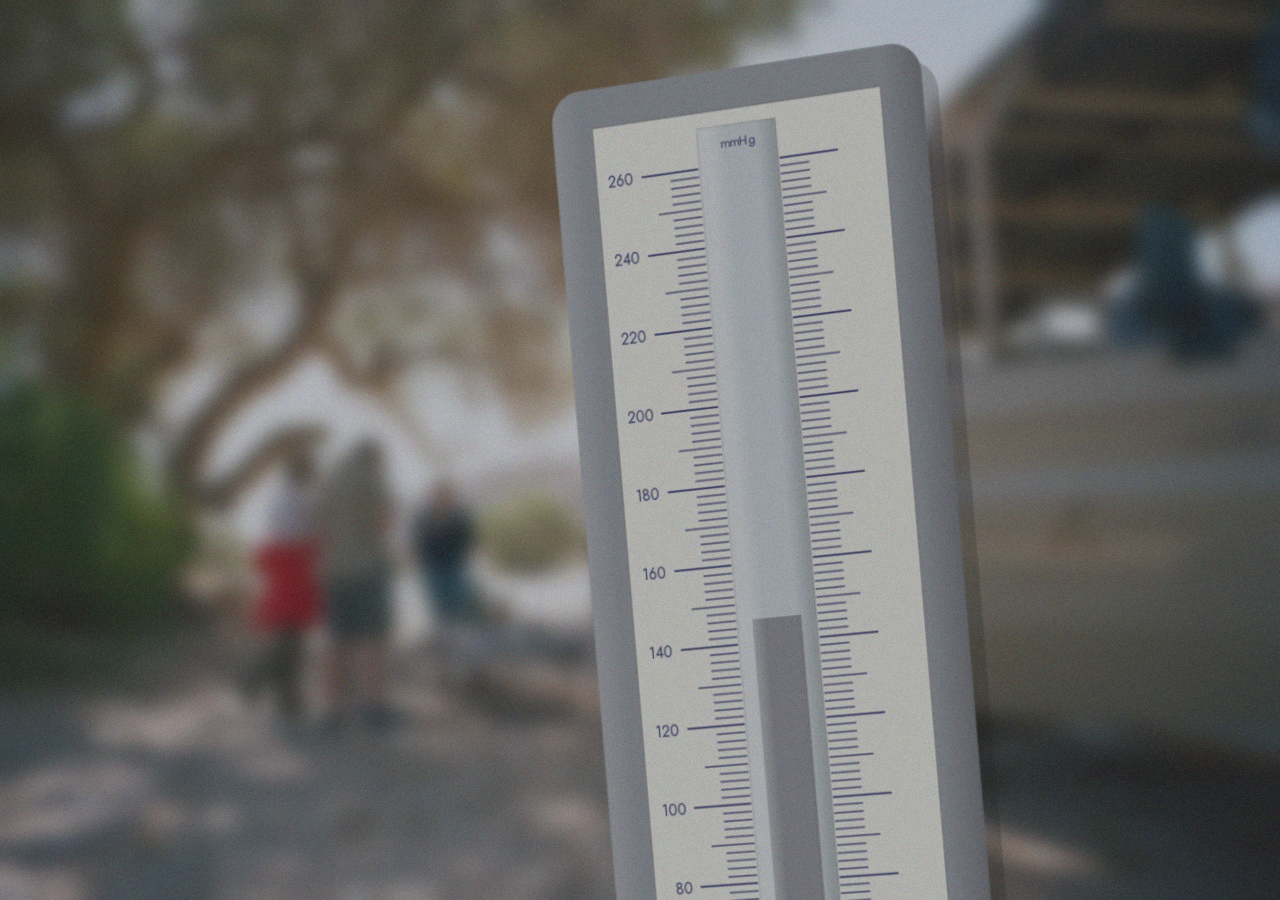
mmHg 146
